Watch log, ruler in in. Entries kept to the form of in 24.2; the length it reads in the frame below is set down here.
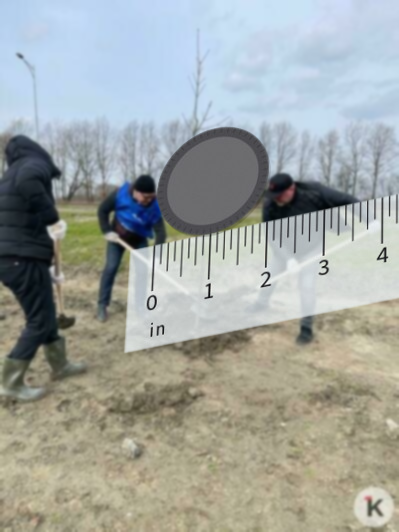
in 2
